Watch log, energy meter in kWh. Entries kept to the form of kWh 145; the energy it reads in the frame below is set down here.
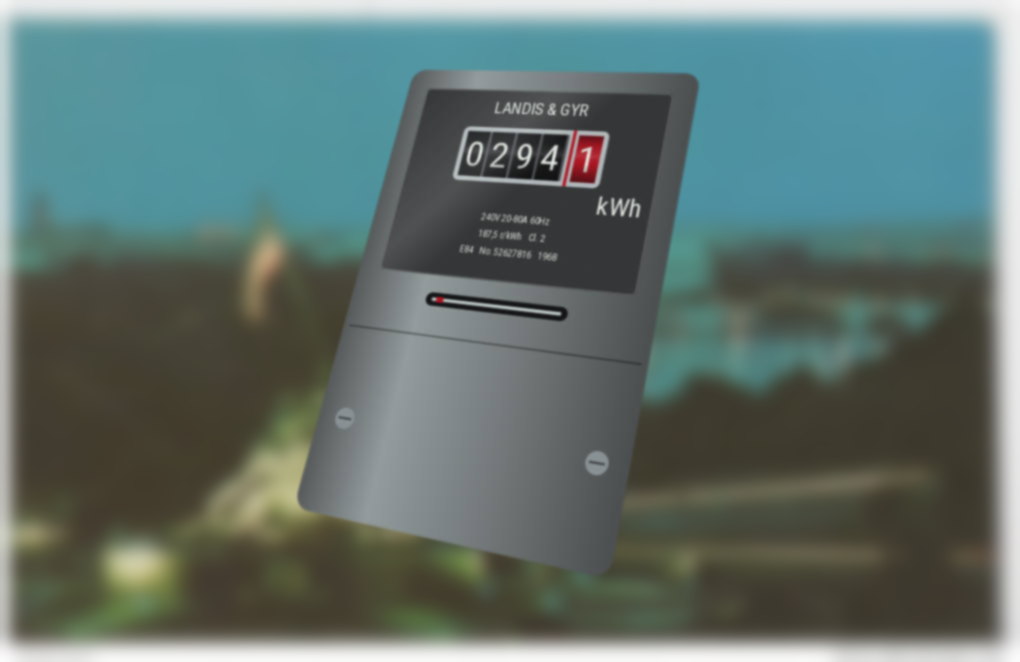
kWh 294.1
